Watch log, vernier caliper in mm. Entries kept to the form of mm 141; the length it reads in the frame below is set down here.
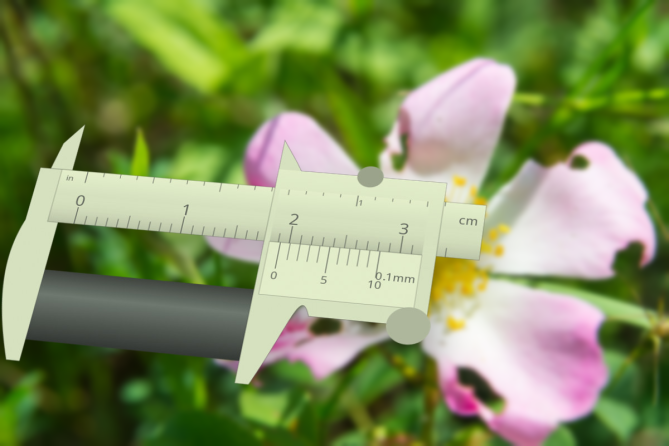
mm 19.2
